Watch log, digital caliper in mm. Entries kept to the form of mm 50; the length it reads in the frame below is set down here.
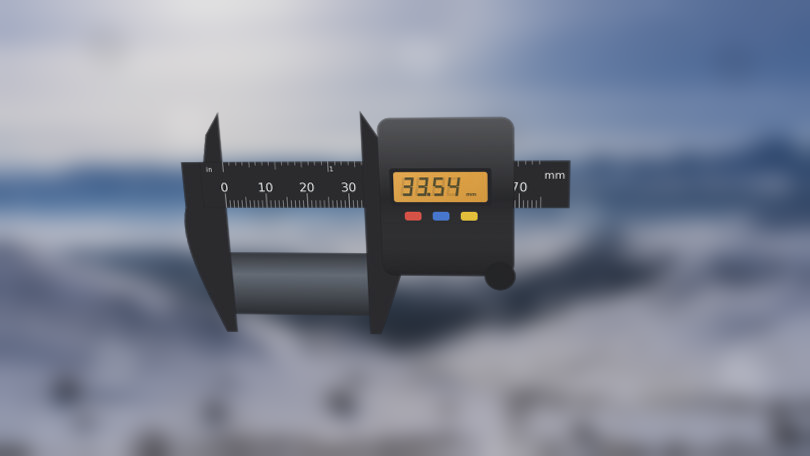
mm 33.54
